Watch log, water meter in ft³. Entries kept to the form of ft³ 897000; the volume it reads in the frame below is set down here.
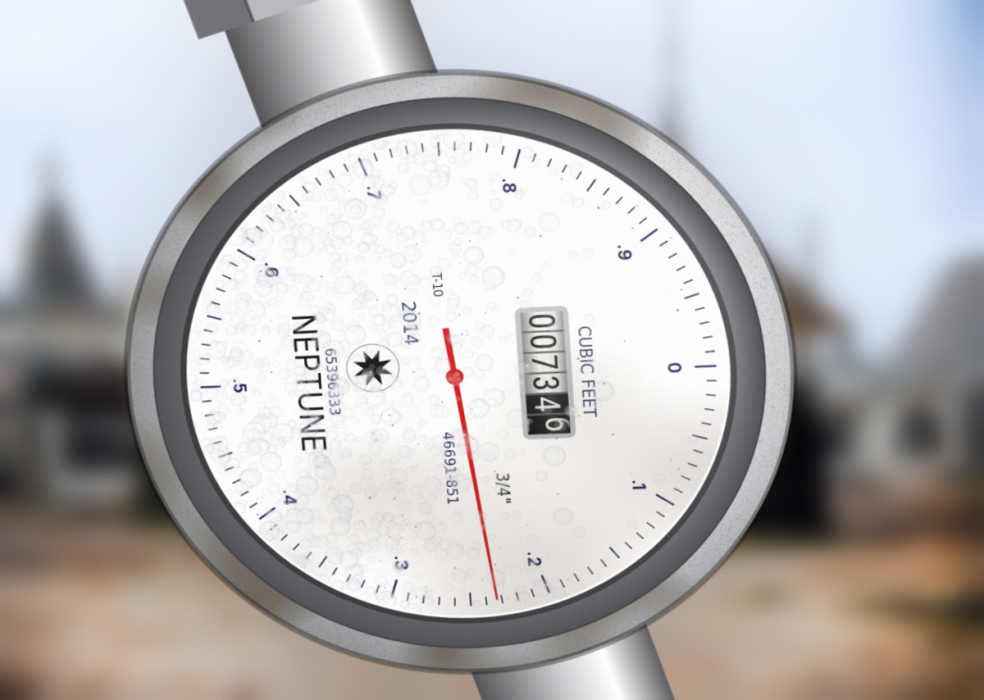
ft³ 7346.23
